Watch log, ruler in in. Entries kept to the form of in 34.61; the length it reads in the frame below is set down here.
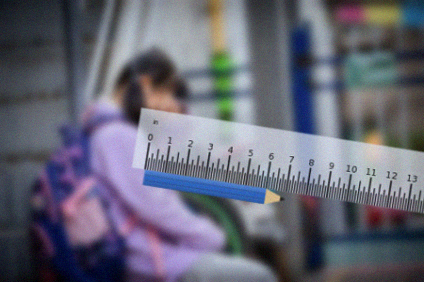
in 7
